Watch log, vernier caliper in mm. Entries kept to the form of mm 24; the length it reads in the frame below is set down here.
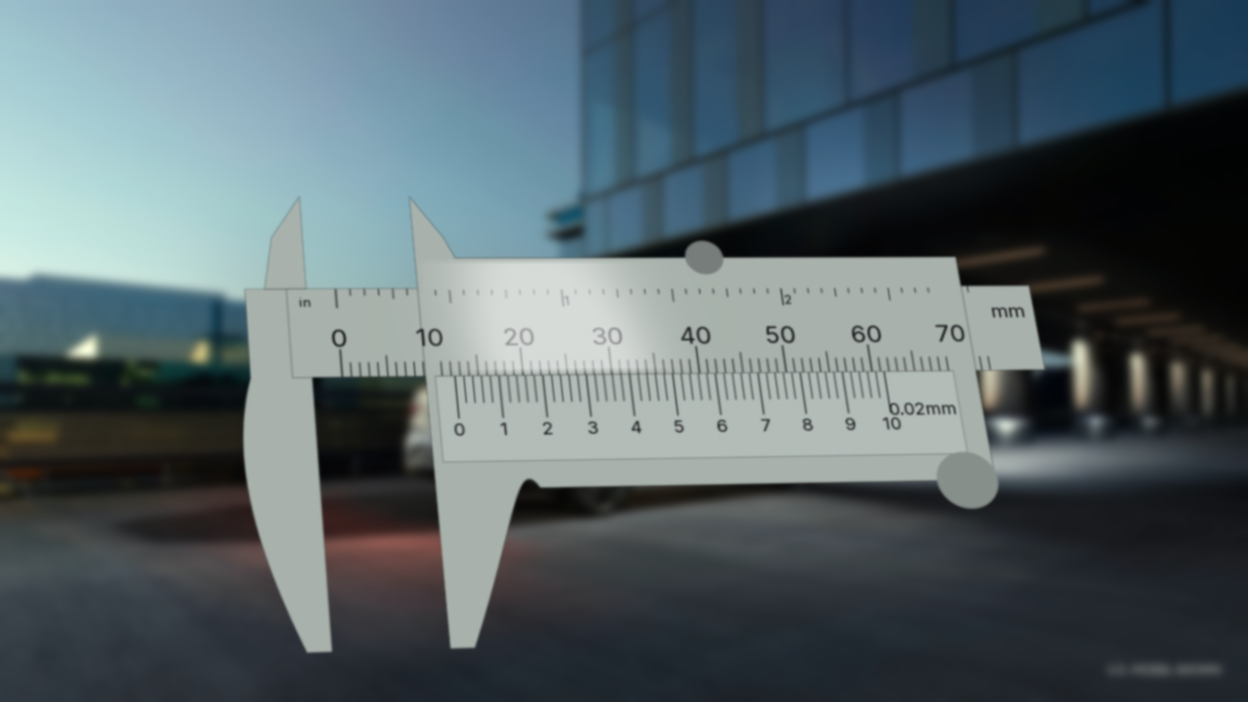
mm 12.4
